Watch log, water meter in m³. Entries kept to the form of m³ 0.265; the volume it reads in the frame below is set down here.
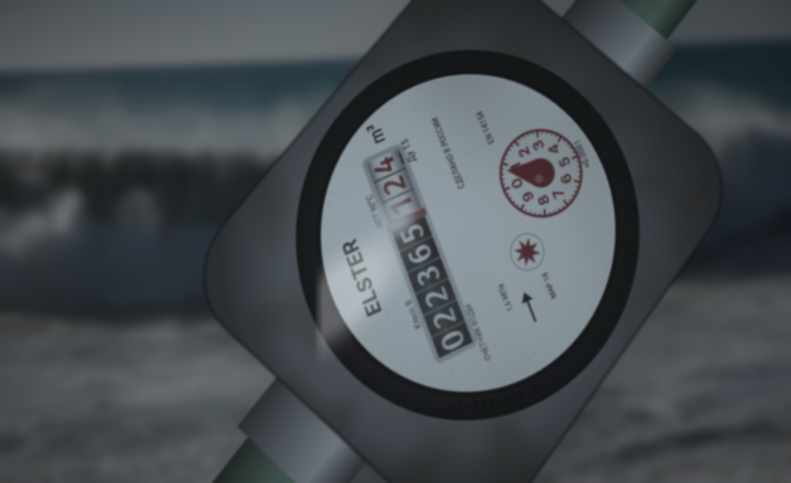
m³ 22365.1240
